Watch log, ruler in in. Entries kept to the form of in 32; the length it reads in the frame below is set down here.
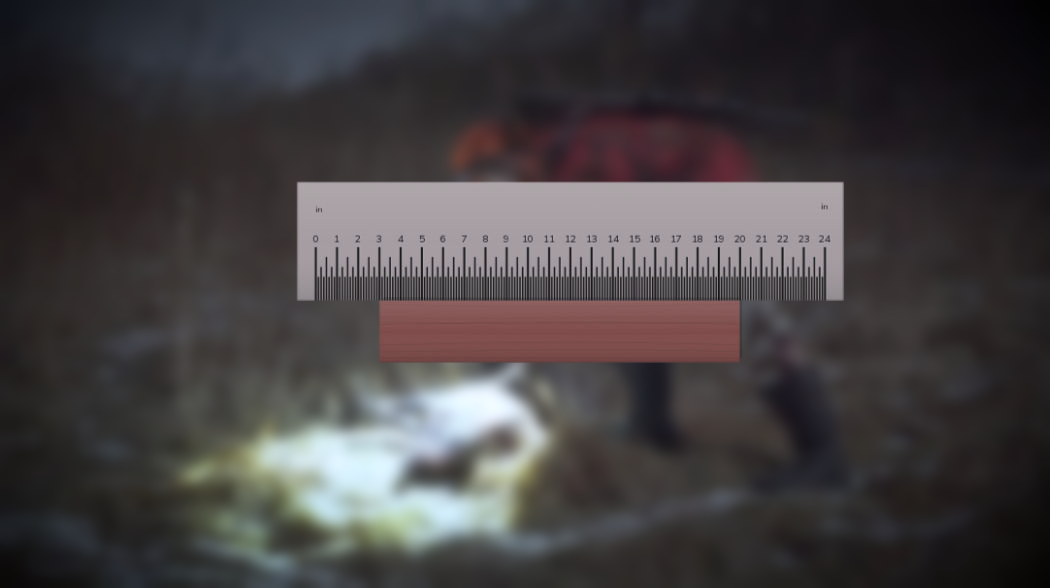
in 17
